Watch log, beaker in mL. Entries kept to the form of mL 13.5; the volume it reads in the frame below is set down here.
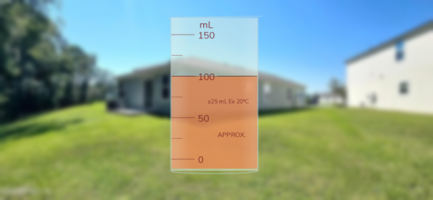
mL 100
